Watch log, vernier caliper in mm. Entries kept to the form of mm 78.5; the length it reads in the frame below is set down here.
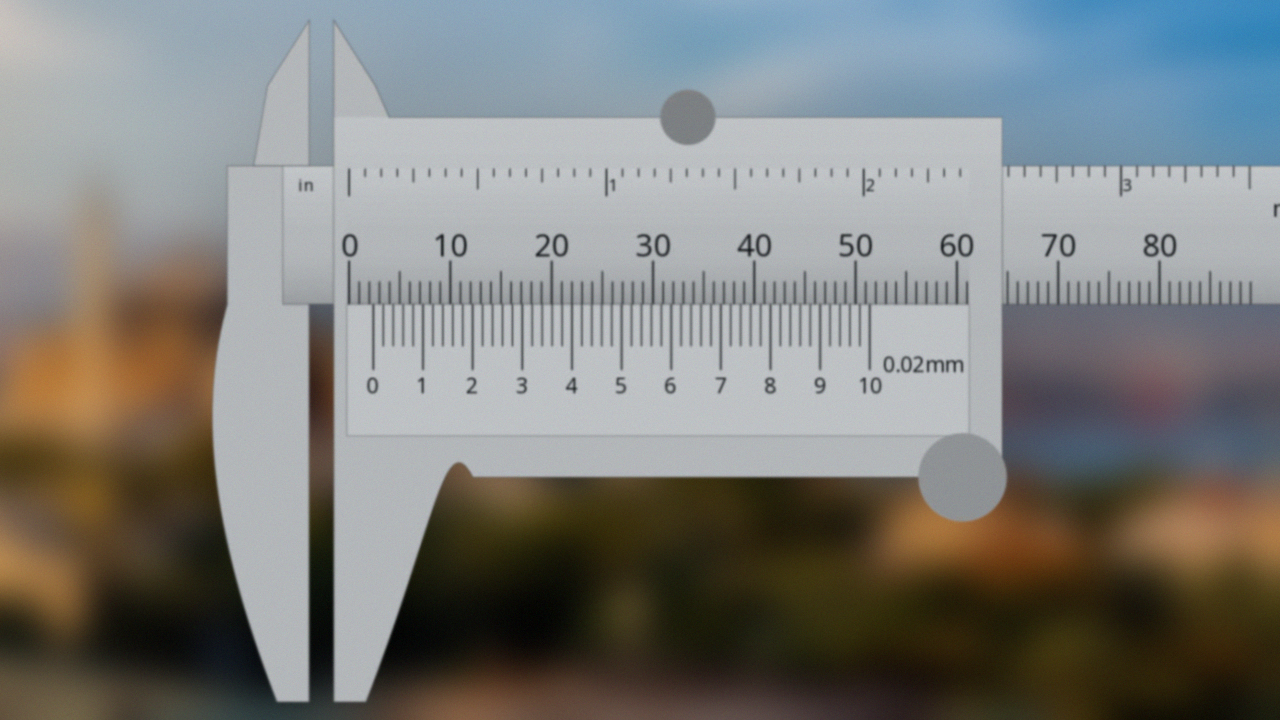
mm 2.4
